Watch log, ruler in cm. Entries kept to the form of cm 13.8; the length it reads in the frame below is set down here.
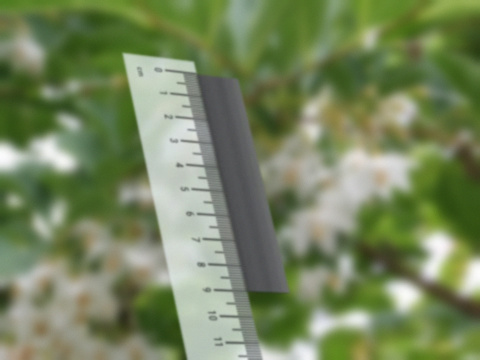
cm 9
